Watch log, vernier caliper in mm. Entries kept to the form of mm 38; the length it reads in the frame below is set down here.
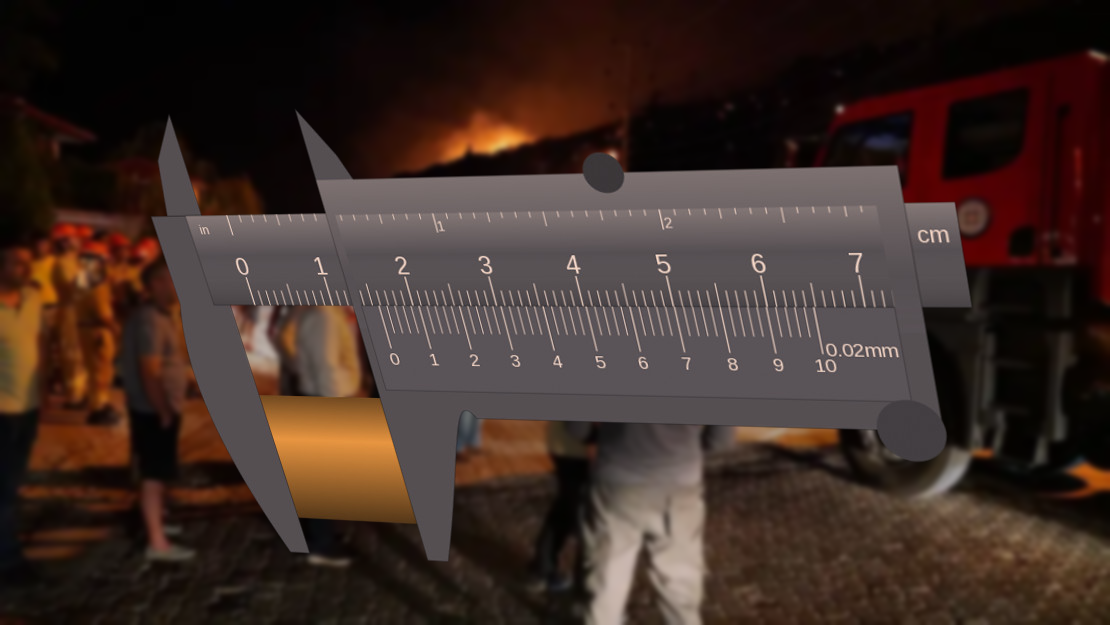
mm 15.8
